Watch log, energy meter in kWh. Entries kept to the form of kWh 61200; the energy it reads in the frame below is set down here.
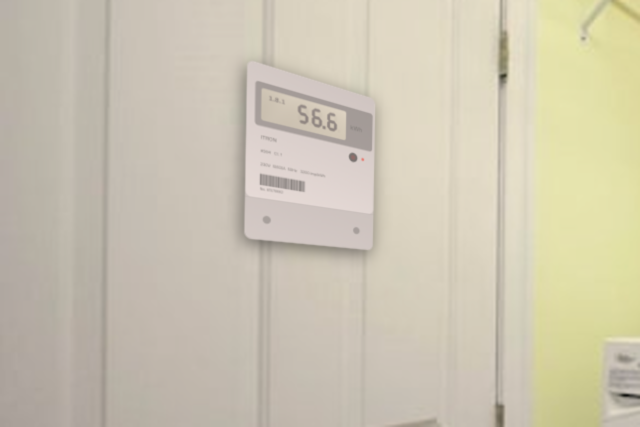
kWh 56.6
